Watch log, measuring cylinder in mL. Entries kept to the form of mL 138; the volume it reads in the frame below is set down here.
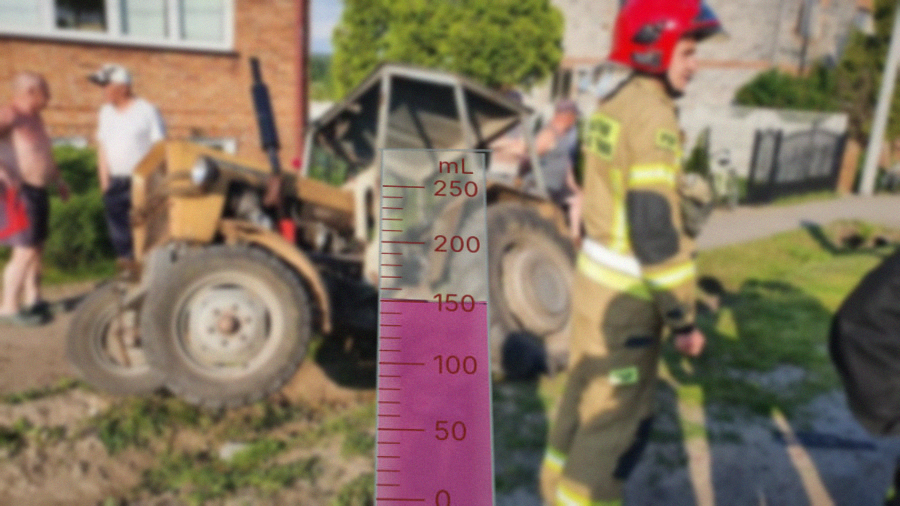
mL 150
